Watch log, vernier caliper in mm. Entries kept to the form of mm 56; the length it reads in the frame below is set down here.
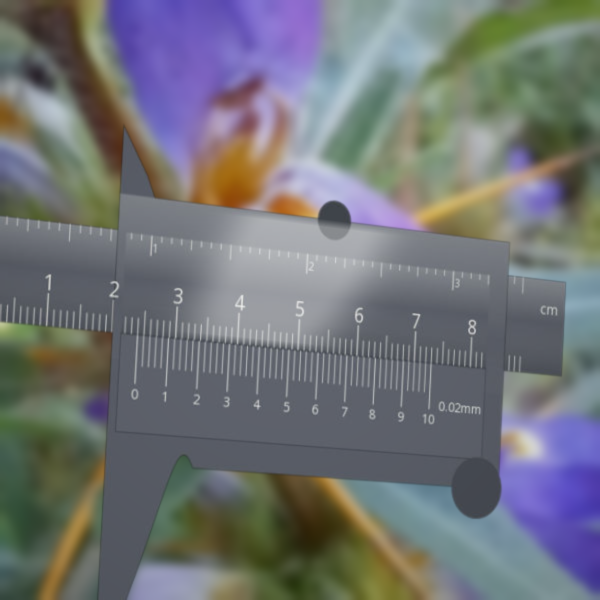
mm 24.0
